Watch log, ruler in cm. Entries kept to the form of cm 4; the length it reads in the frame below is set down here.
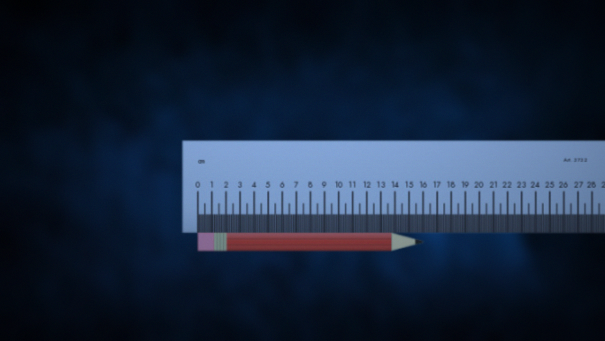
cm 16
